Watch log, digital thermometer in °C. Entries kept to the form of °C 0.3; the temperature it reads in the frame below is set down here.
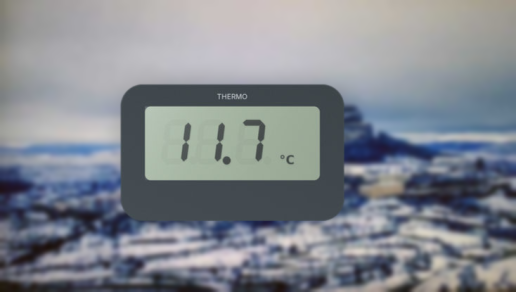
°C 11.7
